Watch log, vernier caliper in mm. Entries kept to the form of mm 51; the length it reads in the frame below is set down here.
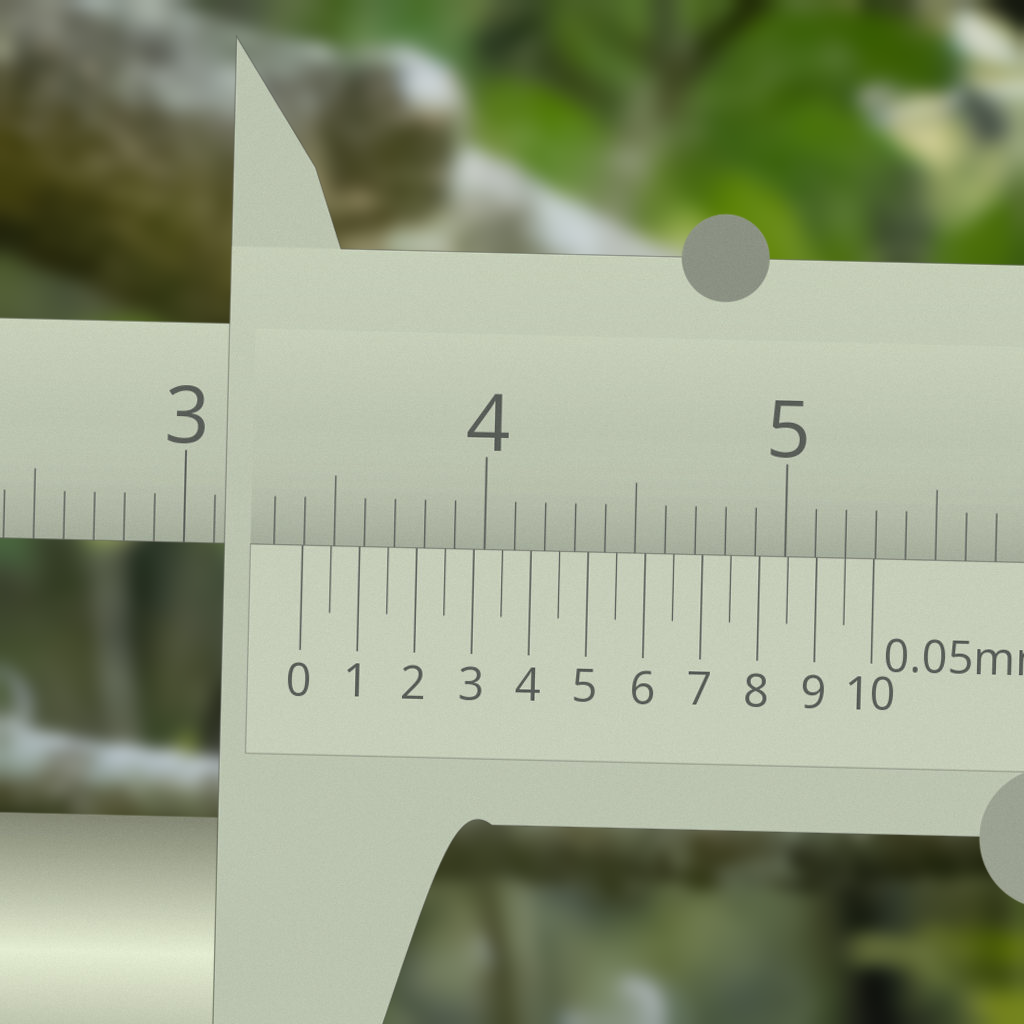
mm 33.95
